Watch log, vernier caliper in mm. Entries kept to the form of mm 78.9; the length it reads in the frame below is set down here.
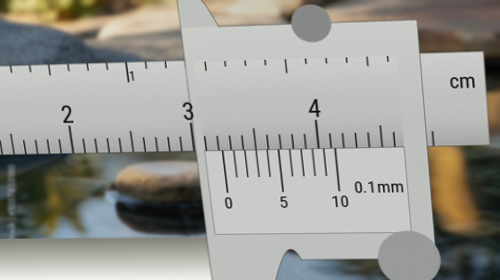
mm 32.3
